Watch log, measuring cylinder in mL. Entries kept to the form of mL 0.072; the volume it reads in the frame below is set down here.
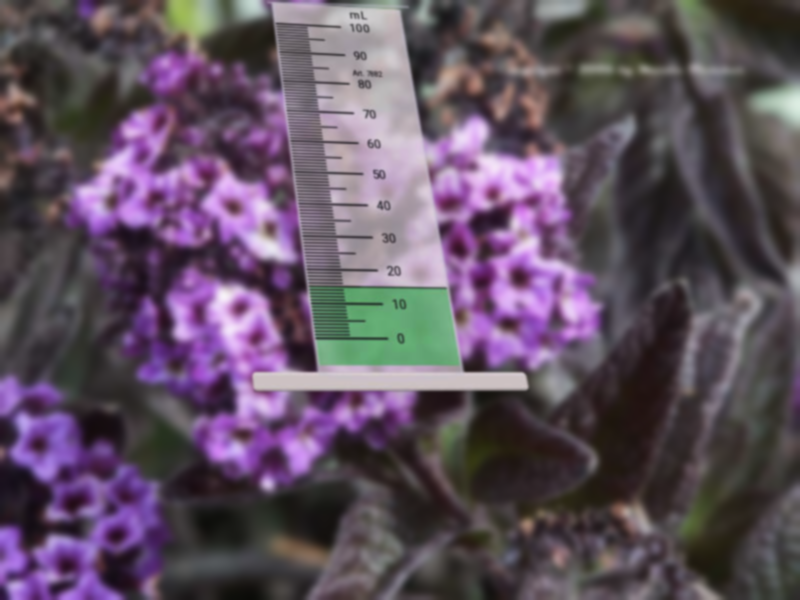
mL 15
